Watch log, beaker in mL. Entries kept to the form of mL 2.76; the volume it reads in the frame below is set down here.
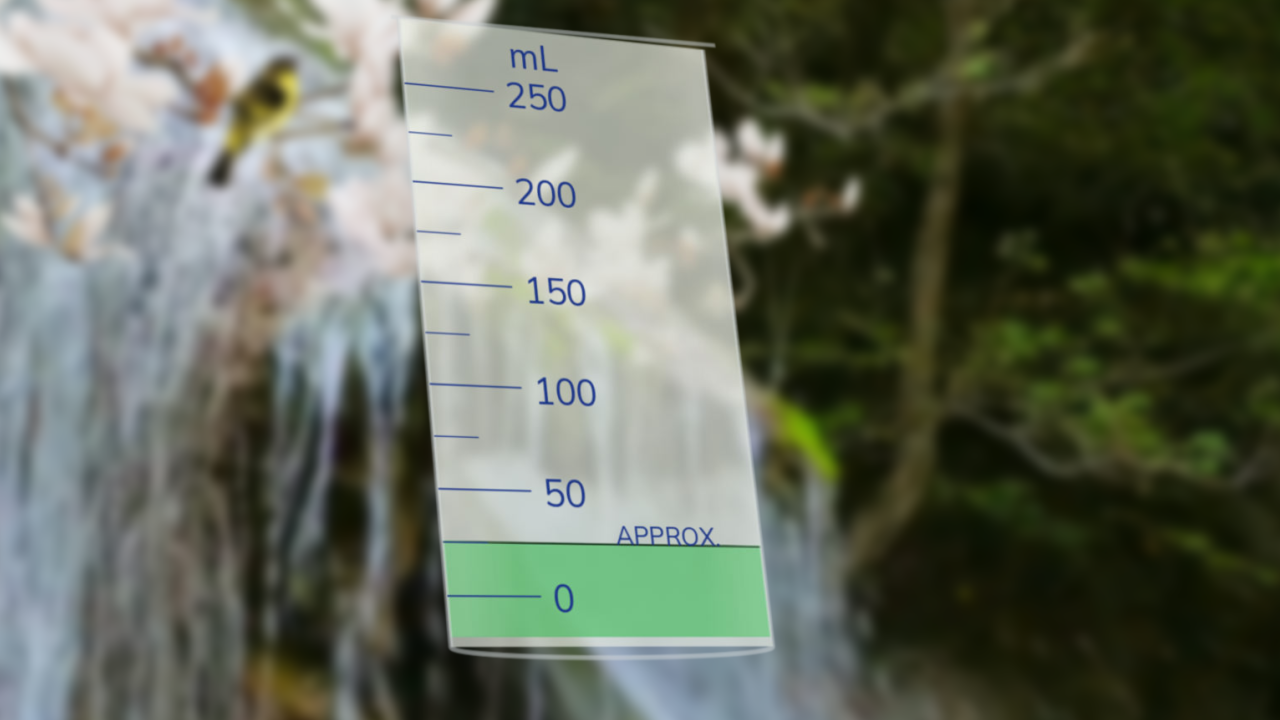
mL 25
